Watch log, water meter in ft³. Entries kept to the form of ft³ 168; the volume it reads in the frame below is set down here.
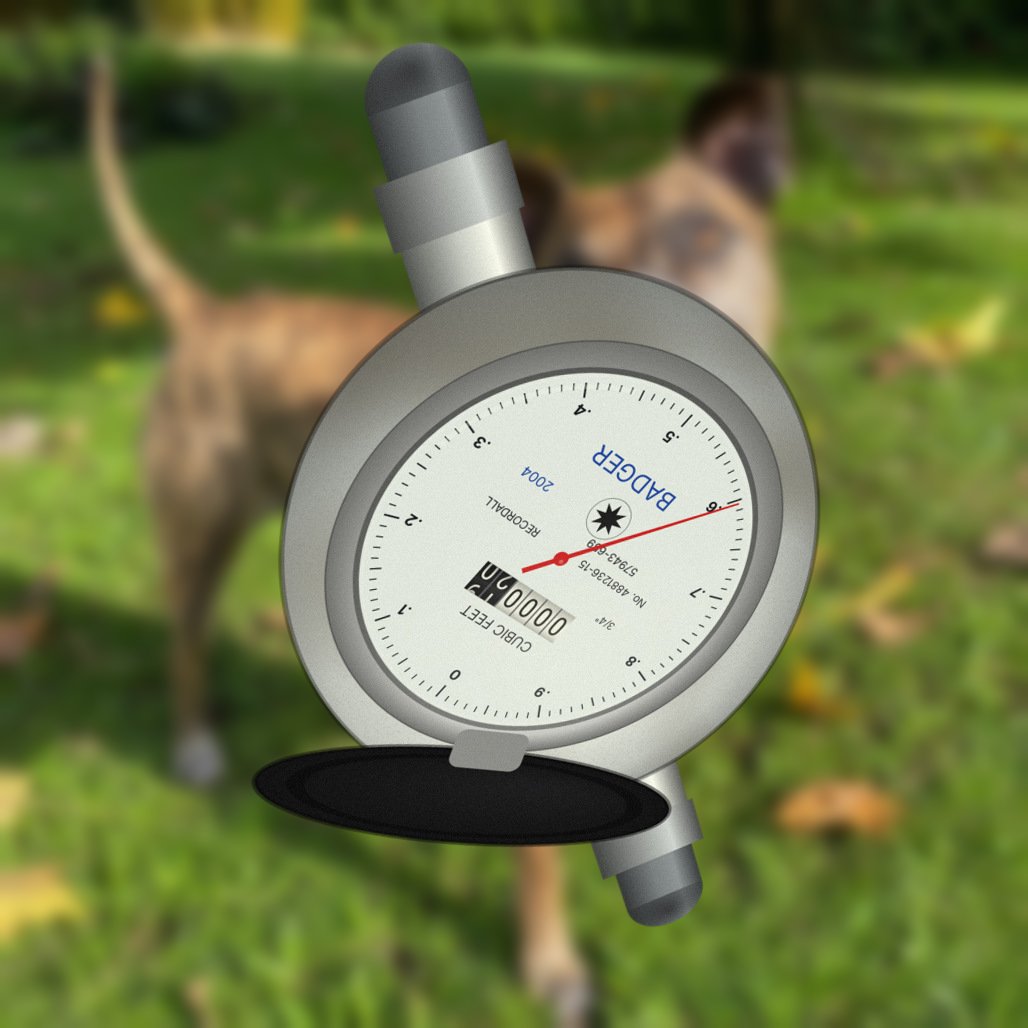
ft³ 19.60
